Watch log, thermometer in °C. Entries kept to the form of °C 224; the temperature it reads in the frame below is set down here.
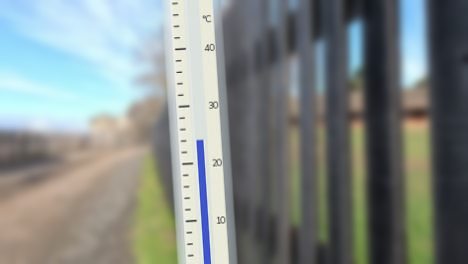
°C 24
